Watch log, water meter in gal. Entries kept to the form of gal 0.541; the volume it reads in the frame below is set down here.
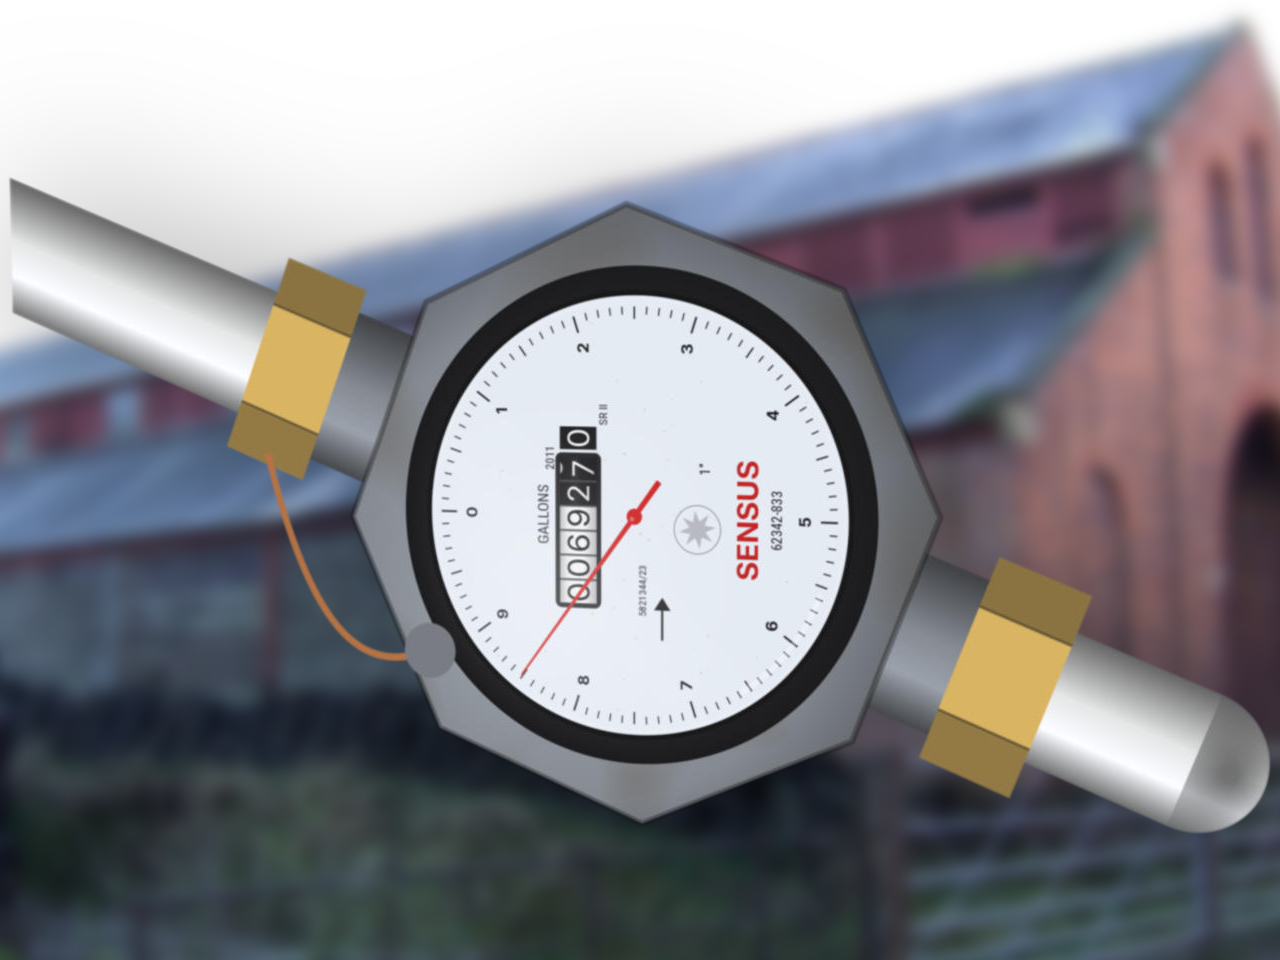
gal 69268.5
